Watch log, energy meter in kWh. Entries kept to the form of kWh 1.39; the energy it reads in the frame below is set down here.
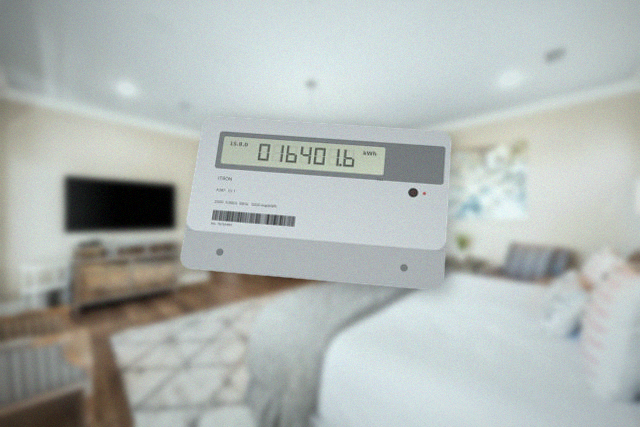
kWh 16401.6
